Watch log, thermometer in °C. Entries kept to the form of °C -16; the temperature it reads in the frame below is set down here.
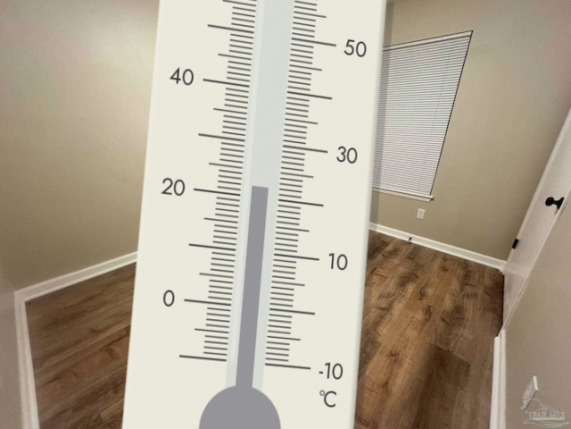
°C 22
